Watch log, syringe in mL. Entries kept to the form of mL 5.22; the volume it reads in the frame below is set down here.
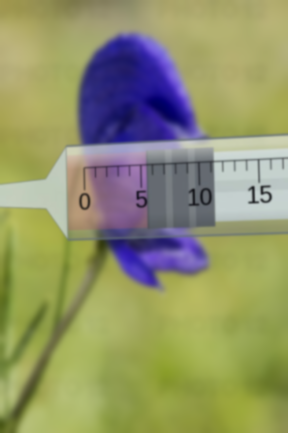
mL 5.5
